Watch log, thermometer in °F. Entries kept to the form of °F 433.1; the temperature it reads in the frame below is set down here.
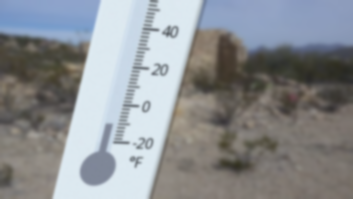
°F -10
